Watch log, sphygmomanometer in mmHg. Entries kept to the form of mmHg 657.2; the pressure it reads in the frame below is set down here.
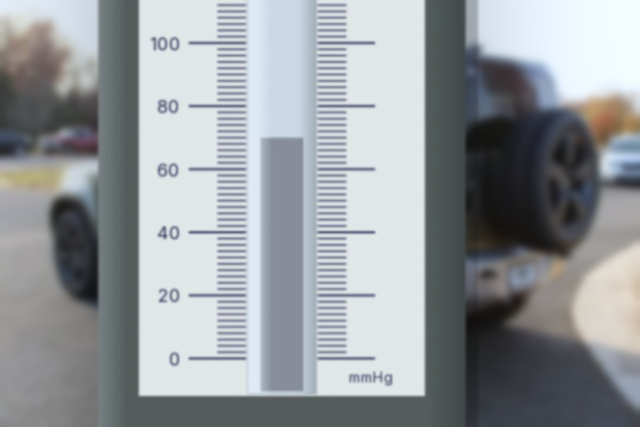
mmHg 70
